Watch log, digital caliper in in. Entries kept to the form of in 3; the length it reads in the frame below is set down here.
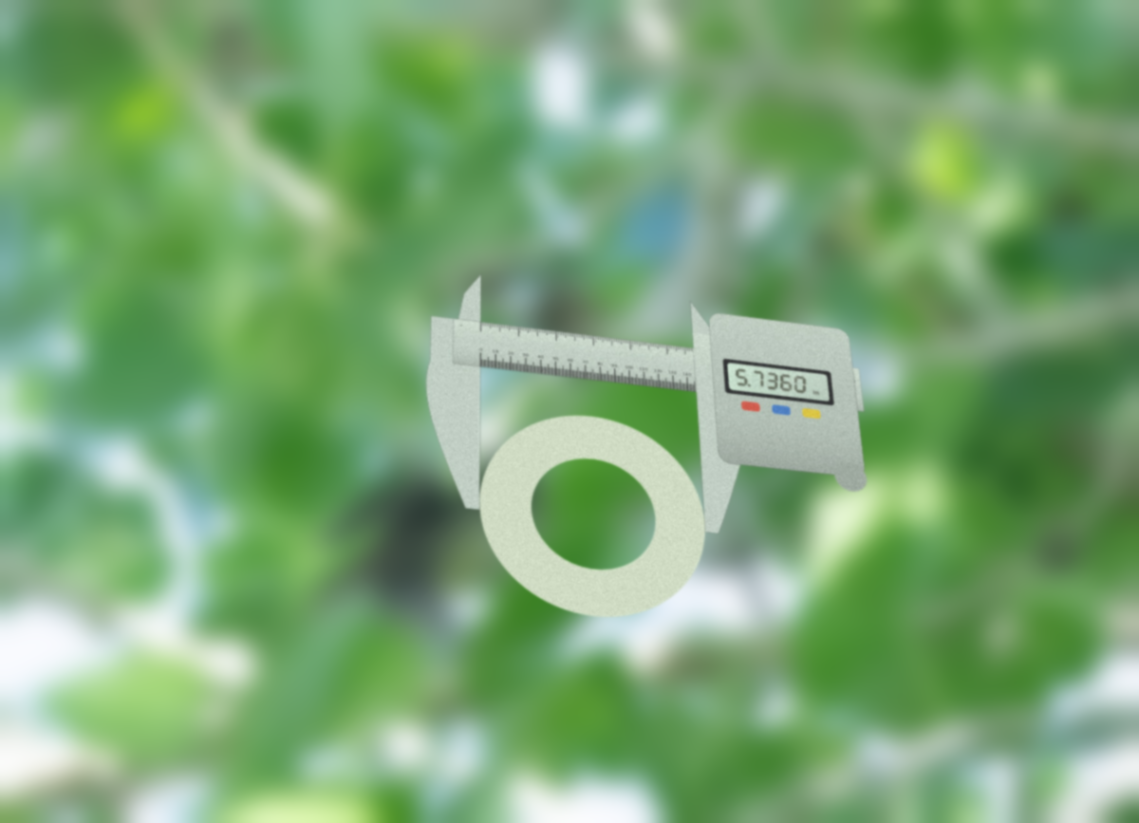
in 5.7360
